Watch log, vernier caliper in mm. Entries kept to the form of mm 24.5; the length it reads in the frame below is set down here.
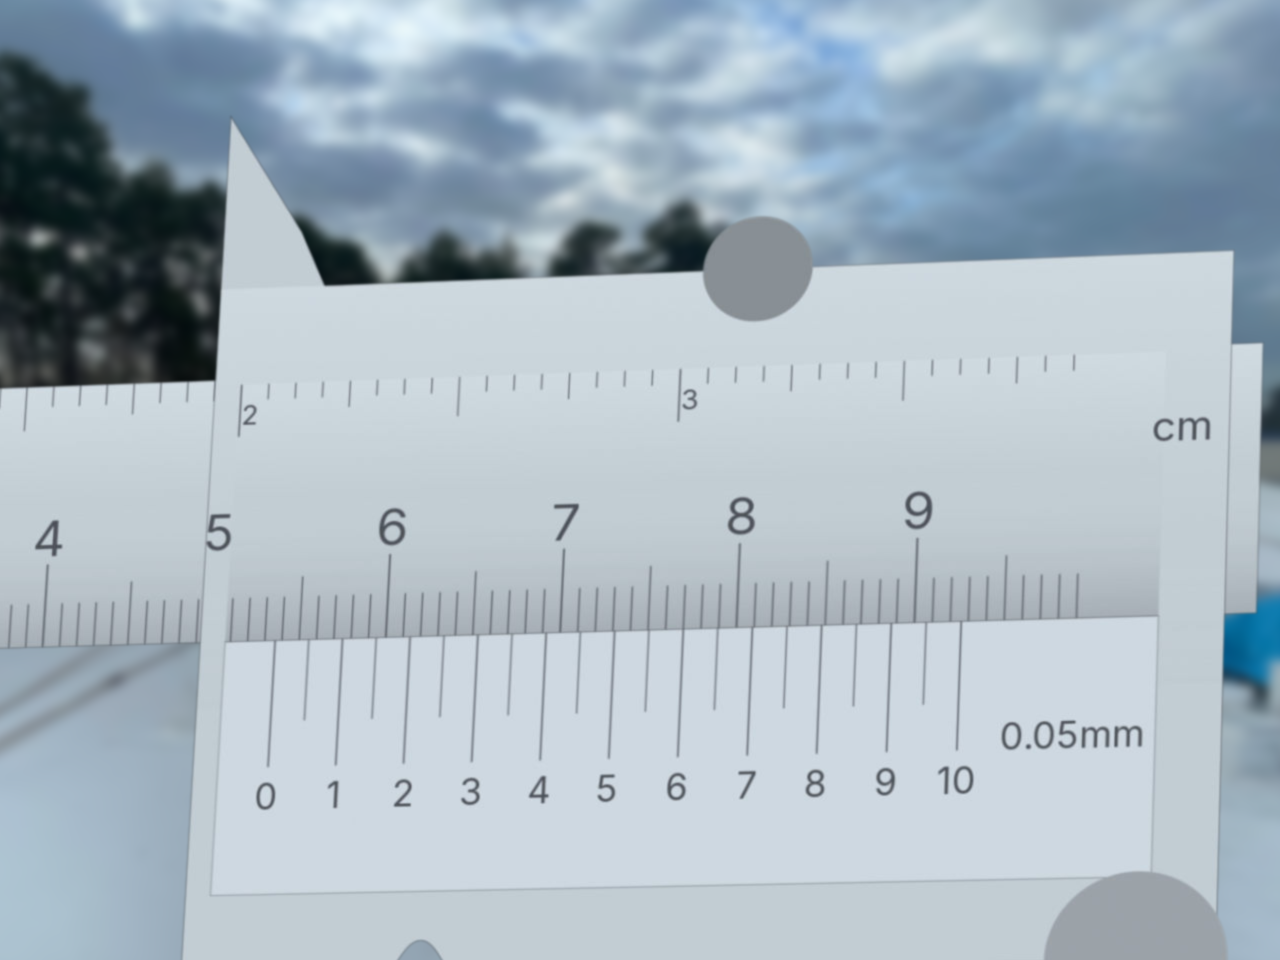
mm 53.6
